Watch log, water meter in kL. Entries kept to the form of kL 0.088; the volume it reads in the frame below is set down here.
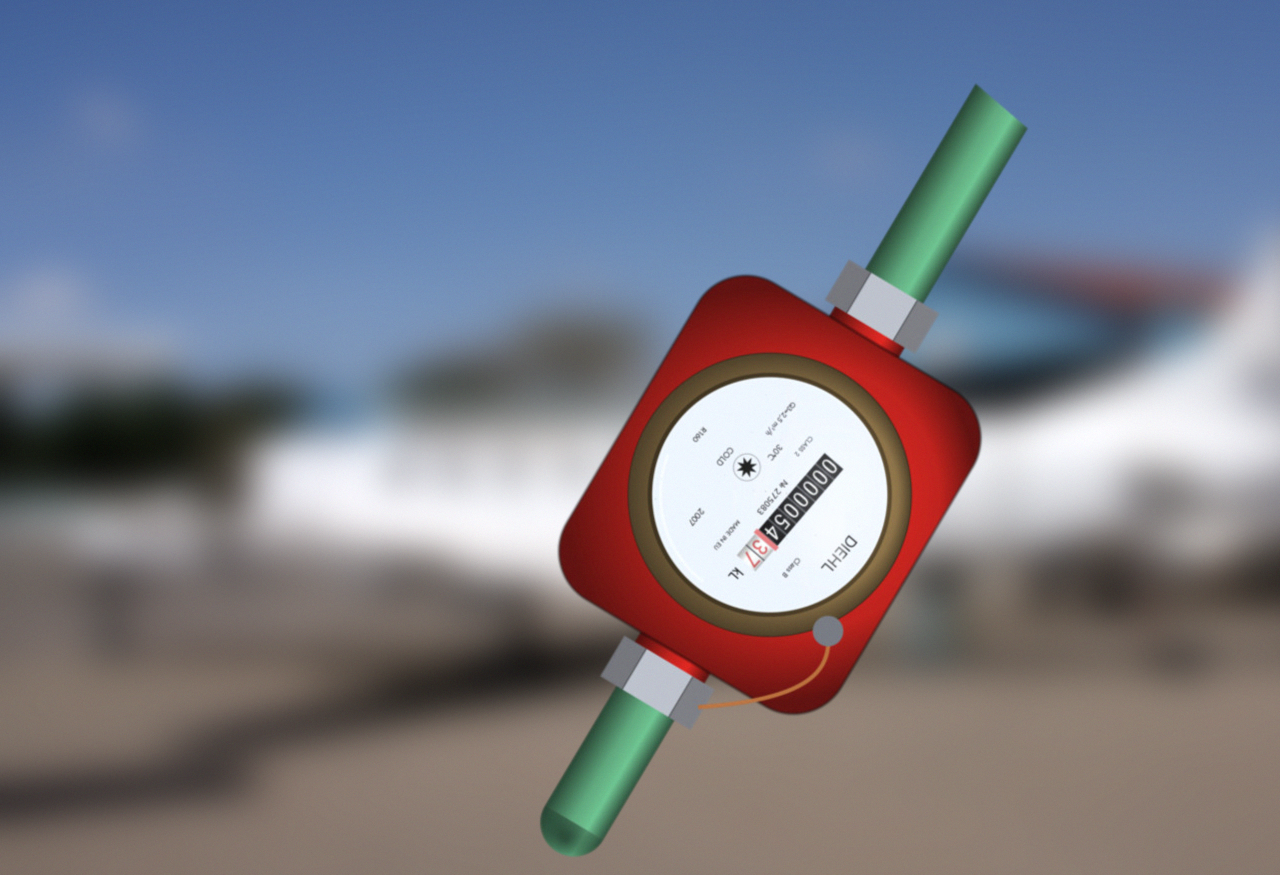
kL 54.37
